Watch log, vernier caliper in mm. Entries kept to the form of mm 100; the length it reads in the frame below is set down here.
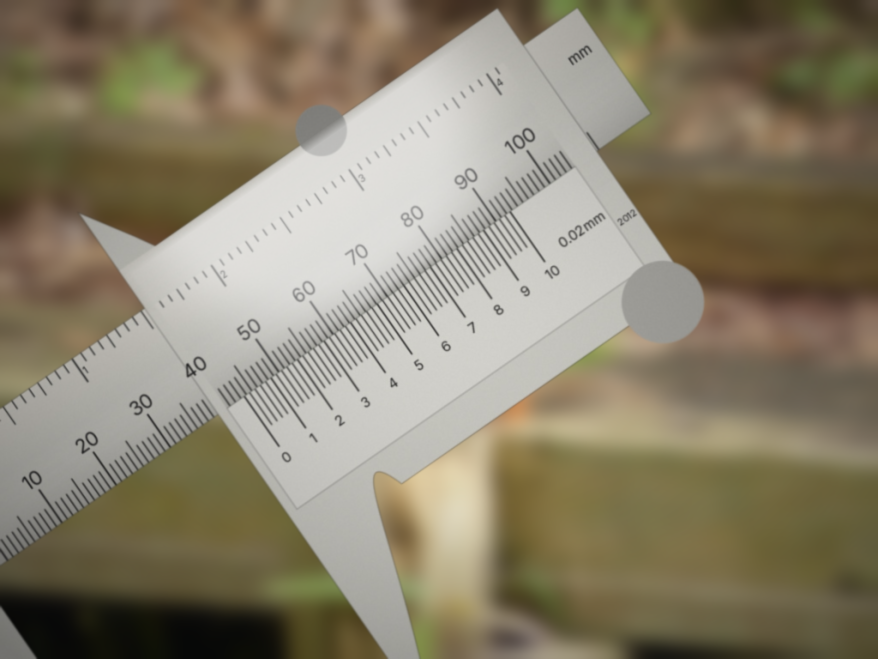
mm 43.6
